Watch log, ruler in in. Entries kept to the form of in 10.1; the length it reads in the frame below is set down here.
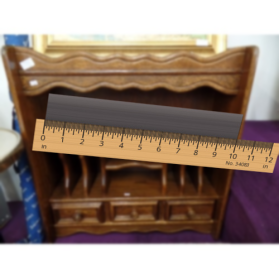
in 10
